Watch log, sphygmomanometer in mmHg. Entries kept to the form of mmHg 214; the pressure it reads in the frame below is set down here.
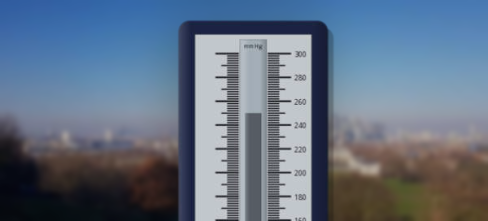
mmHg 250
